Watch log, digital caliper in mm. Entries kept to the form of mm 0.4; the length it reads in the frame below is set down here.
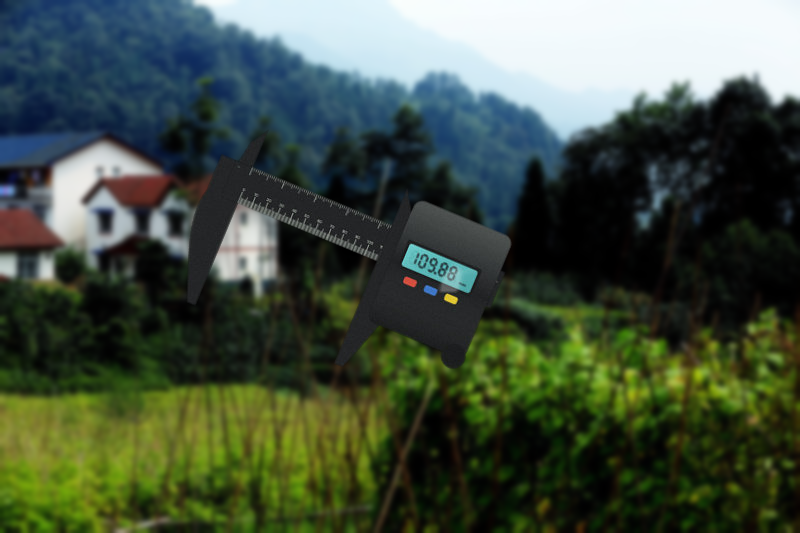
mm 109.88
